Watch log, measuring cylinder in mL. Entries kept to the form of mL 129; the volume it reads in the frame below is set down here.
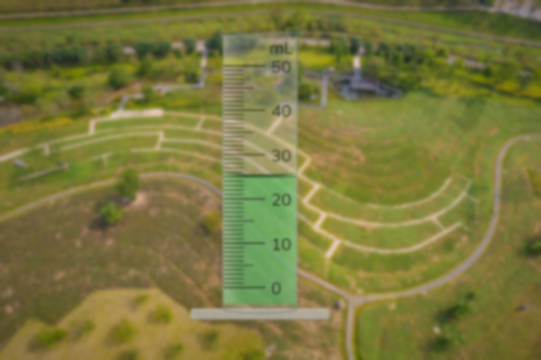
mL 25
